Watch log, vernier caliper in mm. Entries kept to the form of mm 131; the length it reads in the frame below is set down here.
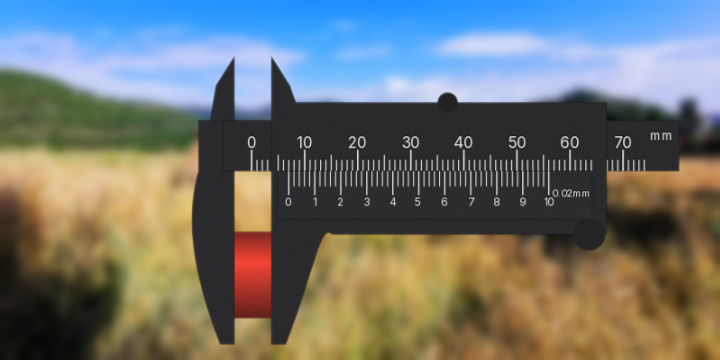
mm 7.0
